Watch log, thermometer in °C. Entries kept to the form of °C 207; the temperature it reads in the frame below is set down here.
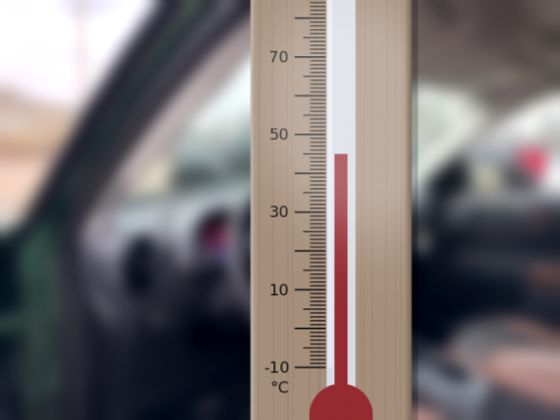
°C 45
